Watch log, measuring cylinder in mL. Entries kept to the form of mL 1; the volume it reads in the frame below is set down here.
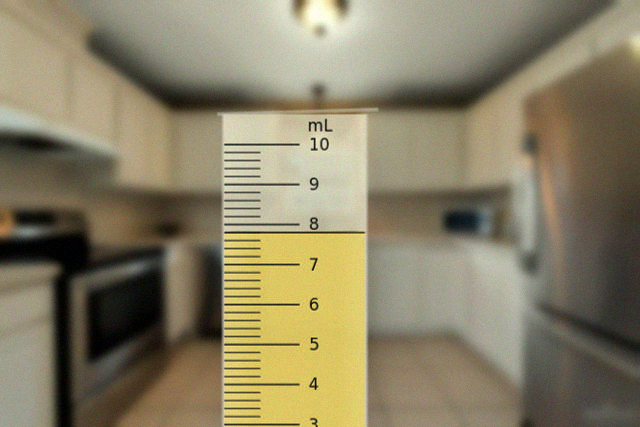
mL 7.8
